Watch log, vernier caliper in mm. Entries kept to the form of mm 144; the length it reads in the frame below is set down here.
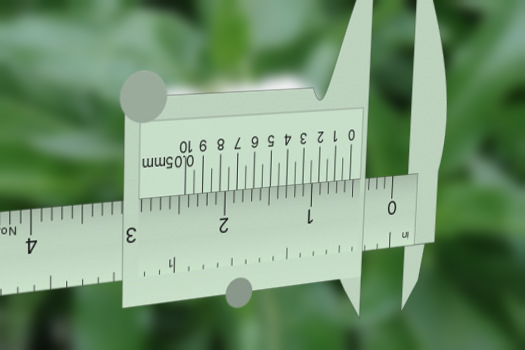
mm 5.4
